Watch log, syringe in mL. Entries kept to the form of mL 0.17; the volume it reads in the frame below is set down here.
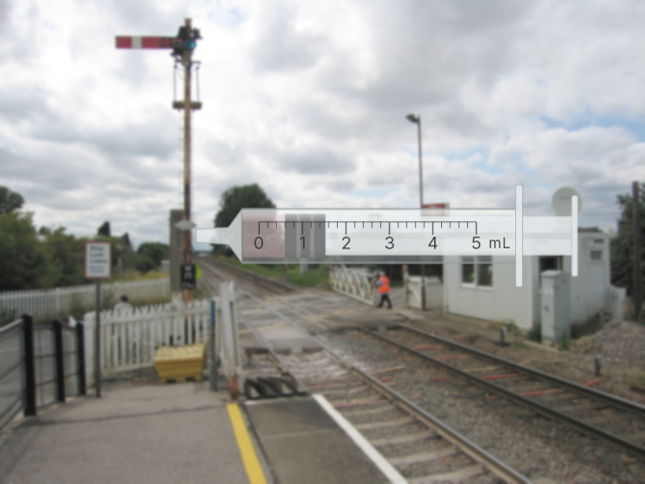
mL 0.6
